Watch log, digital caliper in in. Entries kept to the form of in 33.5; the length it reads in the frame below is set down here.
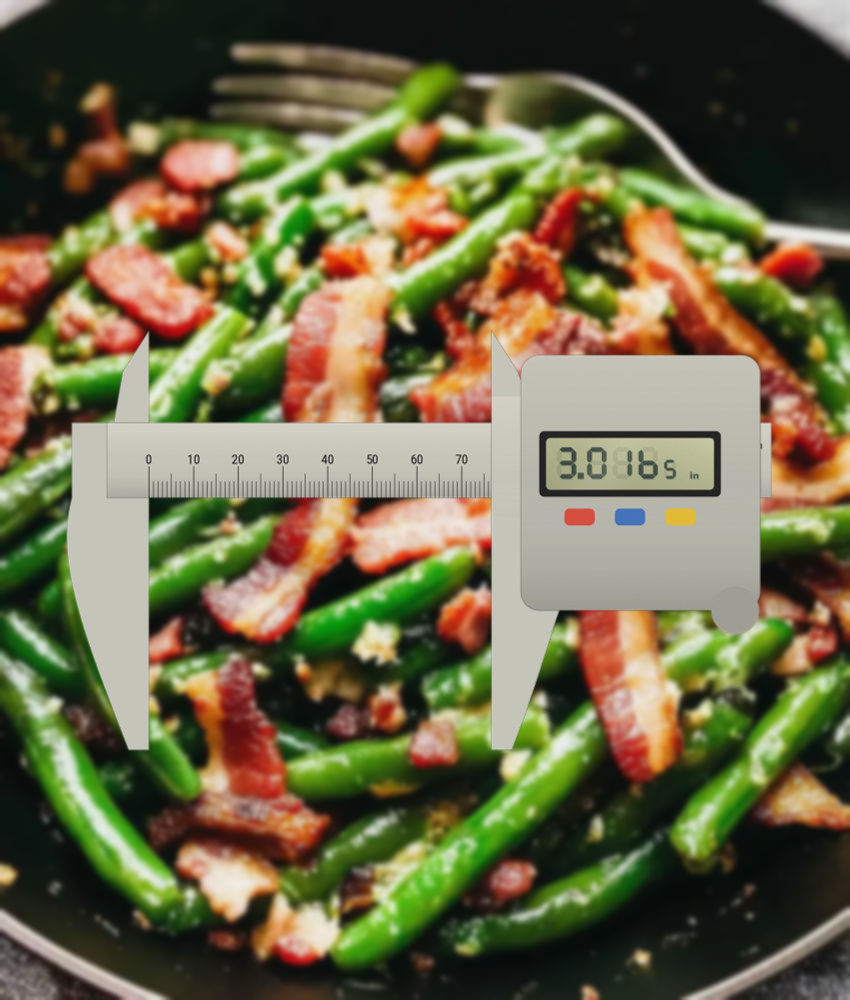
in 3.0165
